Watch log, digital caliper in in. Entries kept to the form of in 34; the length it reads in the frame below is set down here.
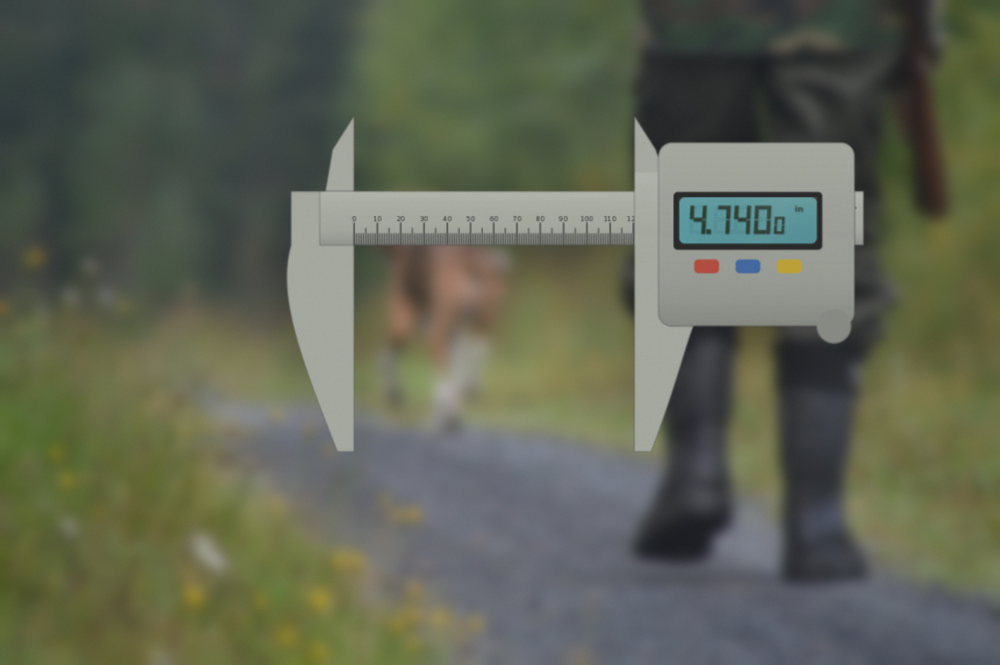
in 4.7400
